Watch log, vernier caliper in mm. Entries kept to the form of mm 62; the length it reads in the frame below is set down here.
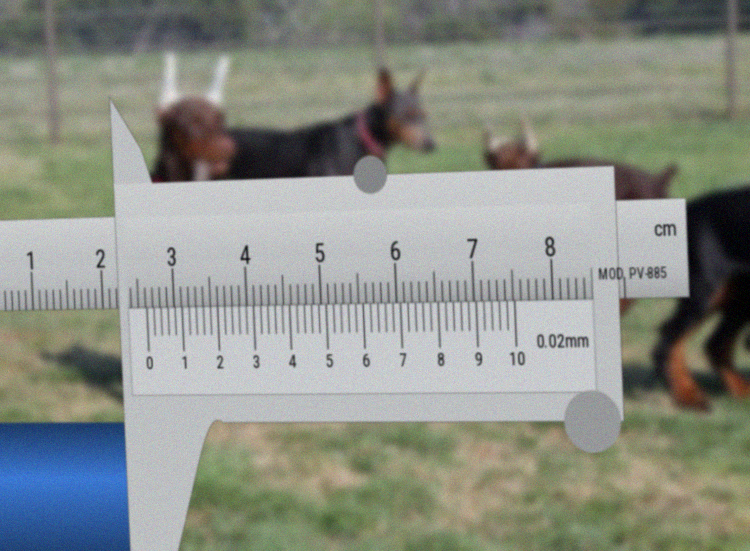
mm 26.2
